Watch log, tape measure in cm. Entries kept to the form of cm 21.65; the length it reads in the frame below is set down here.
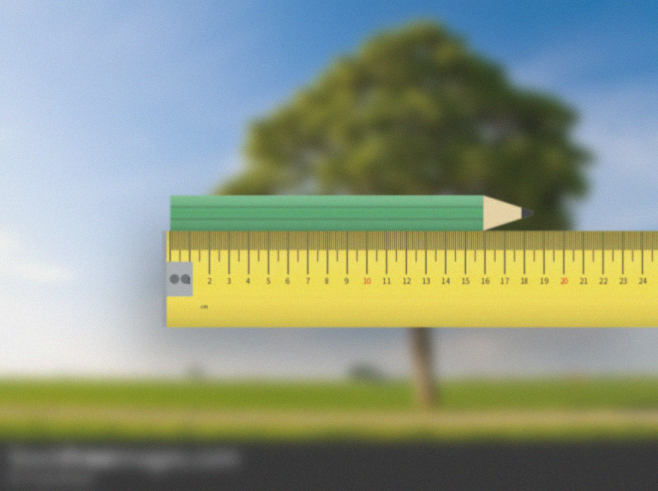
cm 18.5
